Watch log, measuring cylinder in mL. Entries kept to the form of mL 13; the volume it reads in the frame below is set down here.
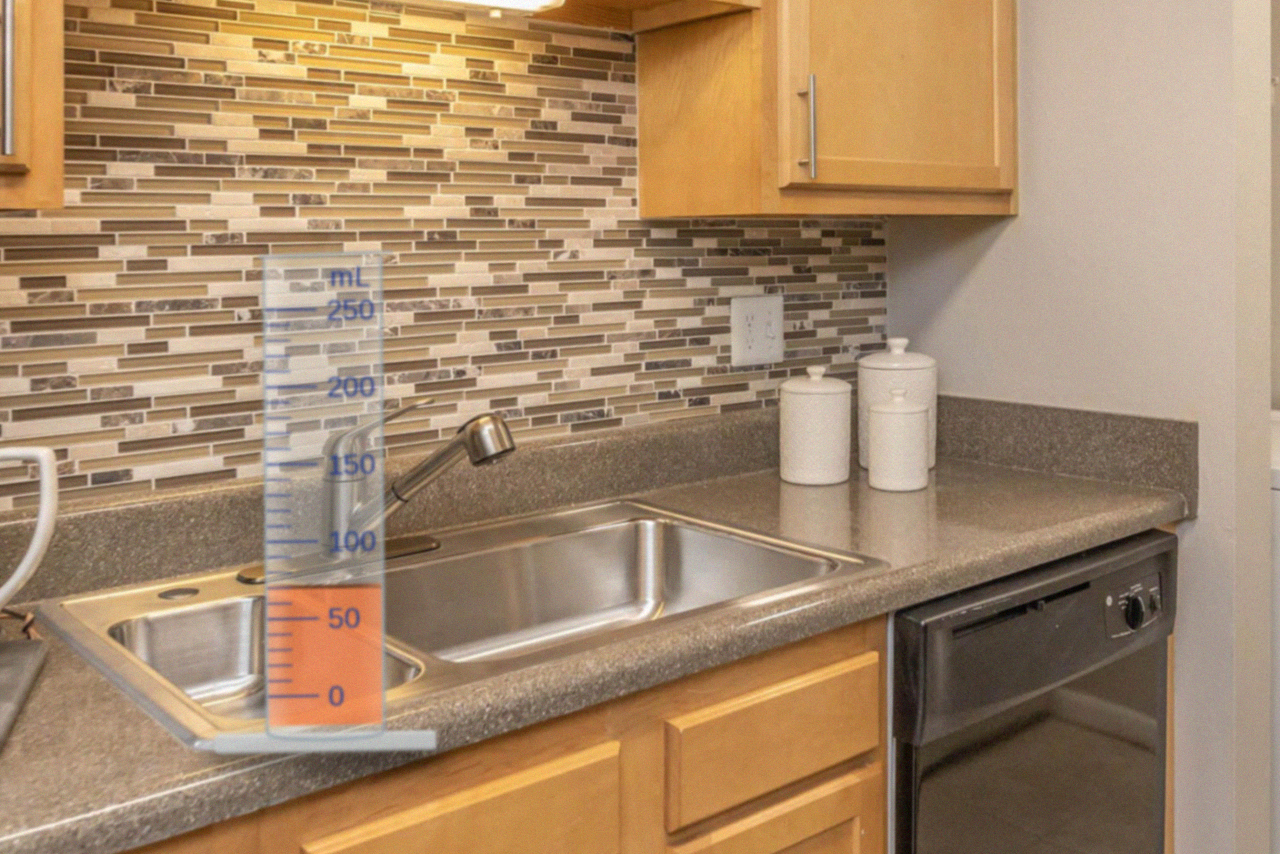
mL 70
